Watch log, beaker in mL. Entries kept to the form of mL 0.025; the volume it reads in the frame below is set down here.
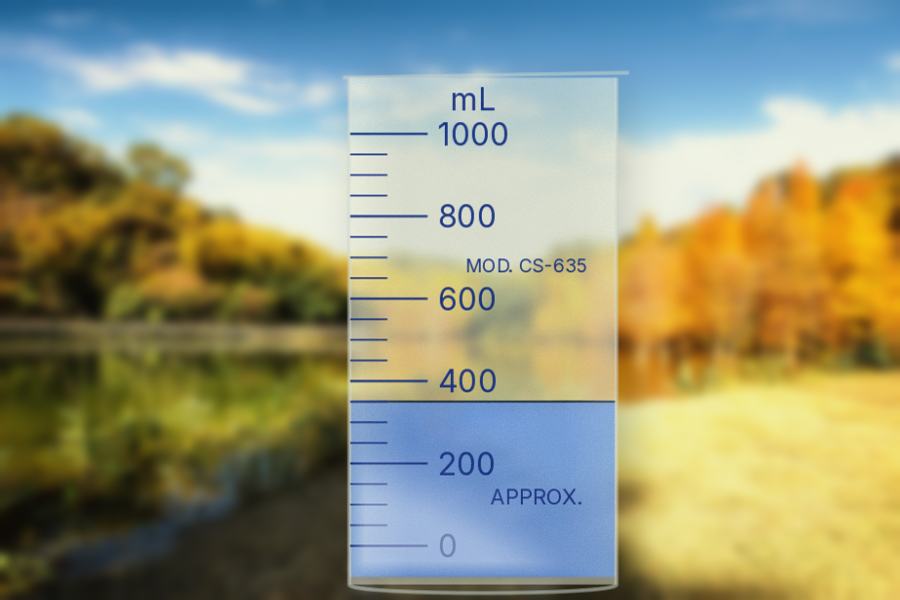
mL 350
